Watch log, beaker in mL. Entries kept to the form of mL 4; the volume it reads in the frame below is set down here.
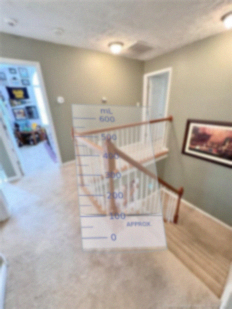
mL 100
